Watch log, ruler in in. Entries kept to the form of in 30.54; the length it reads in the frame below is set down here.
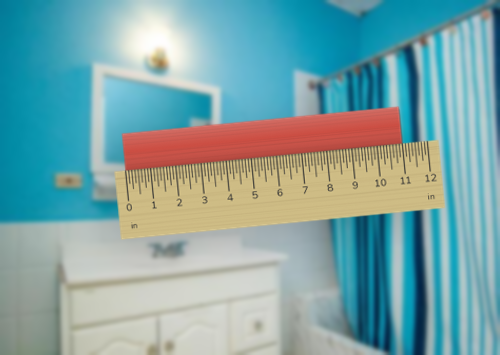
in 11
